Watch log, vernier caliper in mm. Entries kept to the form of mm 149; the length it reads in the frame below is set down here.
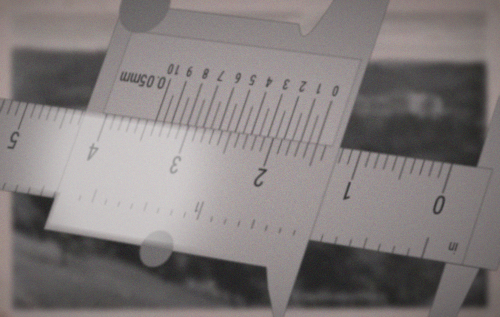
mm 15.0
